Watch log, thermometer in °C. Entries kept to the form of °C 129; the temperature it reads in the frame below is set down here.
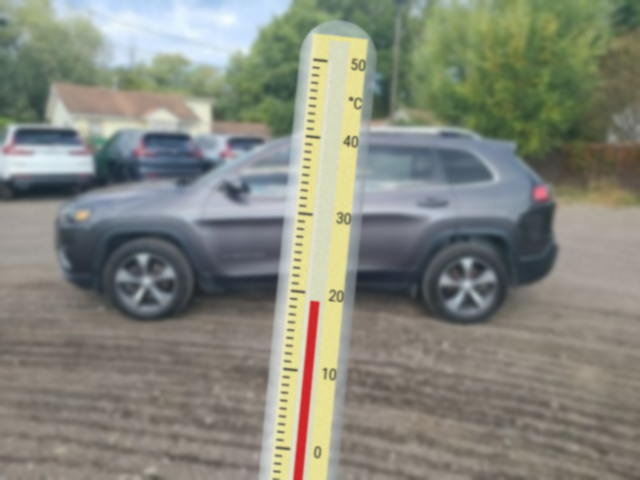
°C 19
